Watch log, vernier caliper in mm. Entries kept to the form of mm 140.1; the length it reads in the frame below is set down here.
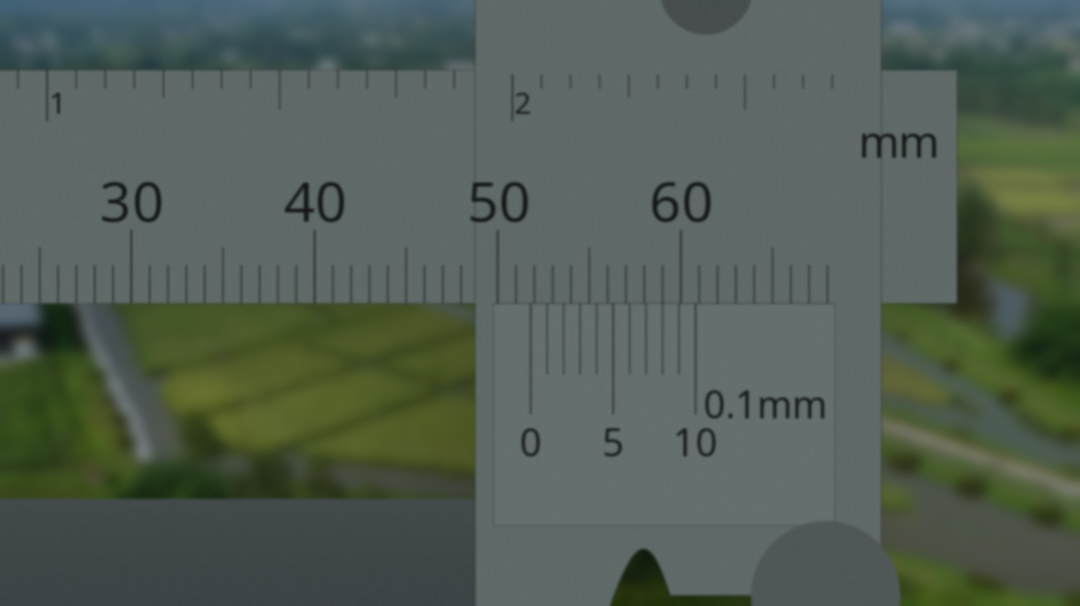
mm 51.8
